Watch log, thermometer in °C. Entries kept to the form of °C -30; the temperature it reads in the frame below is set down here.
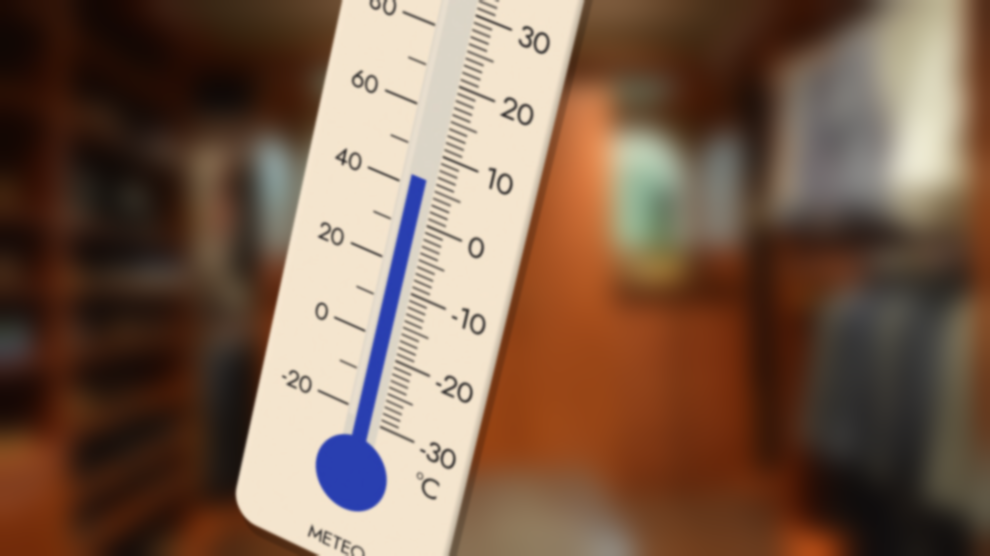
°C 6
